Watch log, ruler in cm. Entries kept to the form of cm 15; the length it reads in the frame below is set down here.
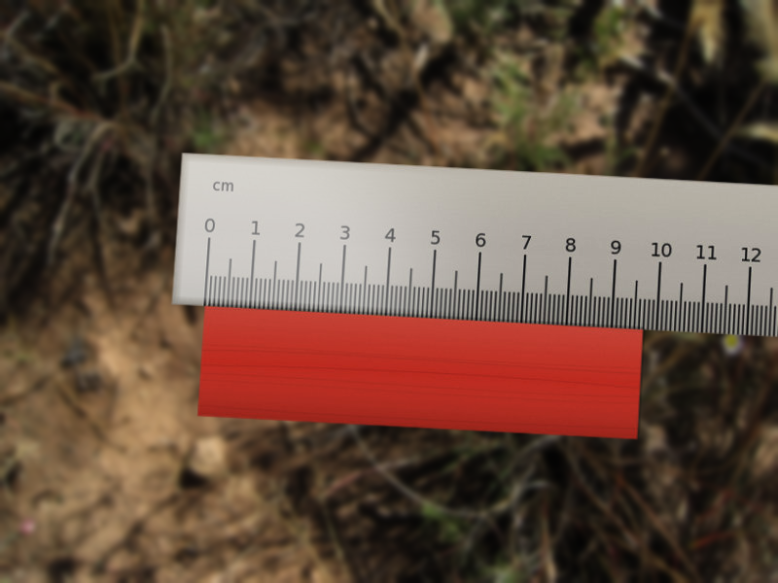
cm 9.7
